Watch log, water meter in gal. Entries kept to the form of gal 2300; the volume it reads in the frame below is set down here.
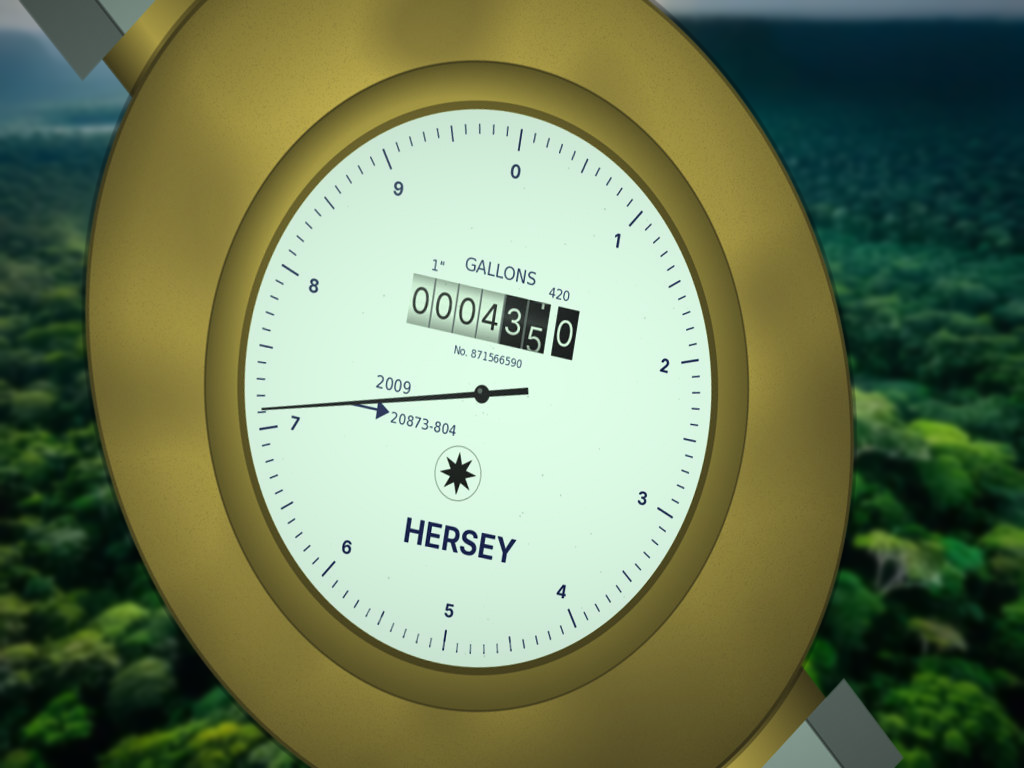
gal 4347.1
